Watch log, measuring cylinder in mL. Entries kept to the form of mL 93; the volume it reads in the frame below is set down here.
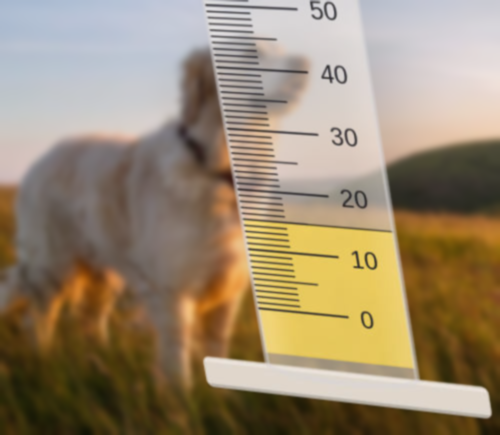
mL 15
